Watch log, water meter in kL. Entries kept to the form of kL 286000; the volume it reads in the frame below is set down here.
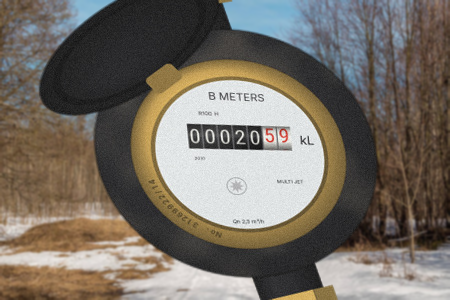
kL 20.59
